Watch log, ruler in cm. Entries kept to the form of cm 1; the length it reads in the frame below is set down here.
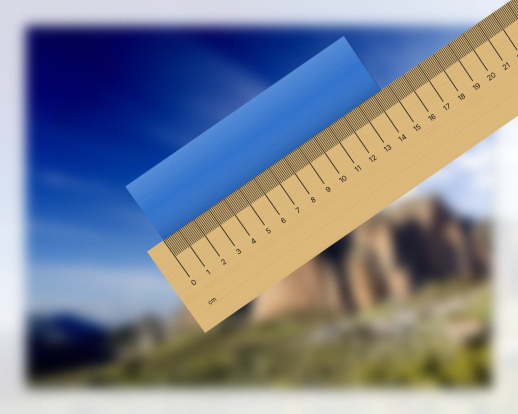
cm 14.5
